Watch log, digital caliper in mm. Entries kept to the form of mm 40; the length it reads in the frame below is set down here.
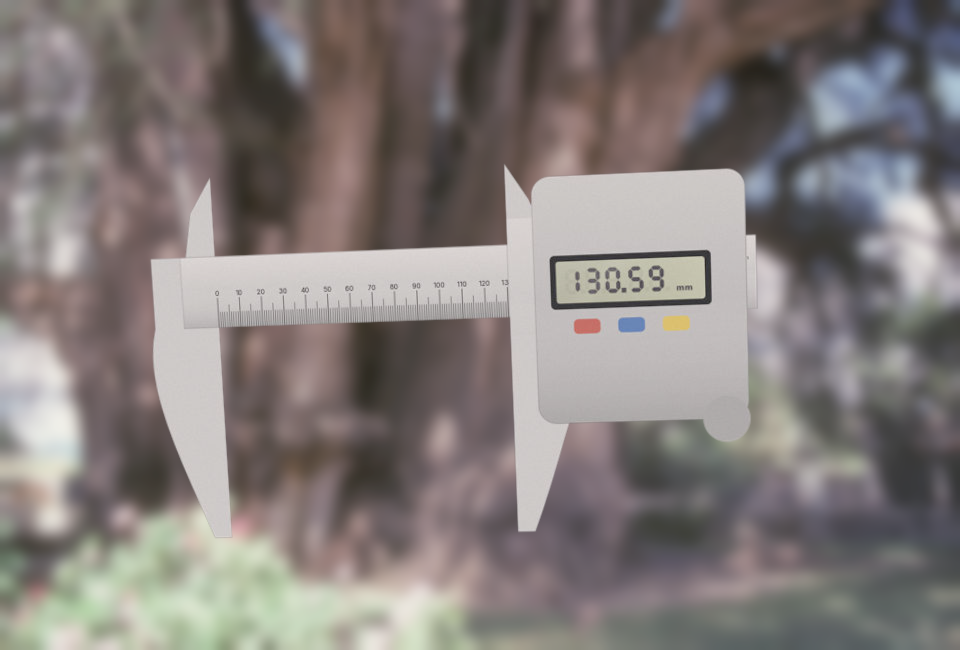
mm 130.59
